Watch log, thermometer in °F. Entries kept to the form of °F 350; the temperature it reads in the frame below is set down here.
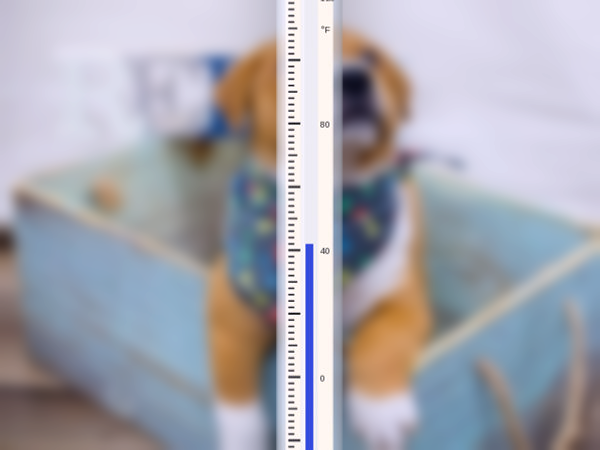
°F 42
